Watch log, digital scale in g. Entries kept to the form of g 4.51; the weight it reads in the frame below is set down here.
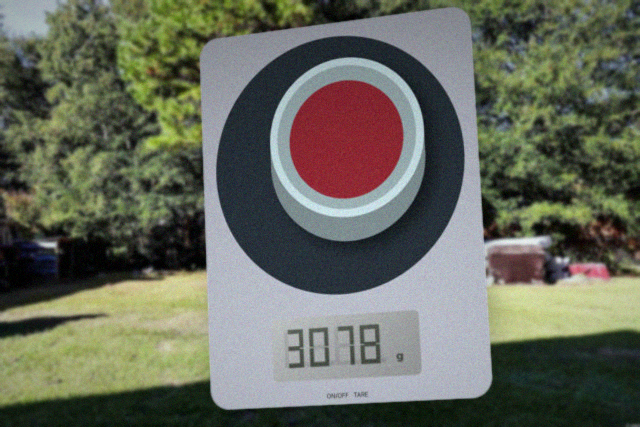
g 3078
